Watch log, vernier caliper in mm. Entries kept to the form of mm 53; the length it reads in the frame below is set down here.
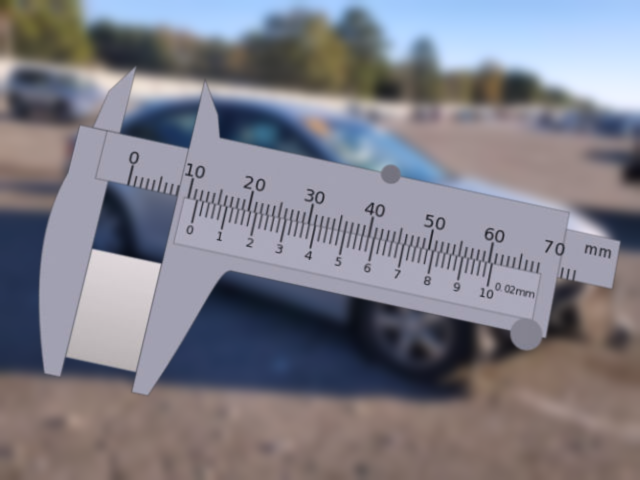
mm 11.5
